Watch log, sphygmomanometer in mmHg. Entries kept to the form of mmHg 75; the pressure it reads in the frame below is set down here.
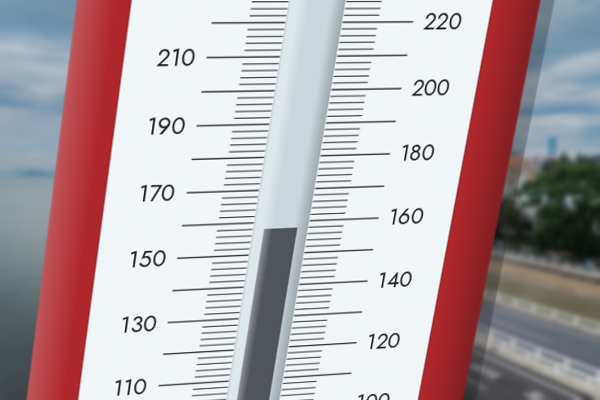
mmHg 158
